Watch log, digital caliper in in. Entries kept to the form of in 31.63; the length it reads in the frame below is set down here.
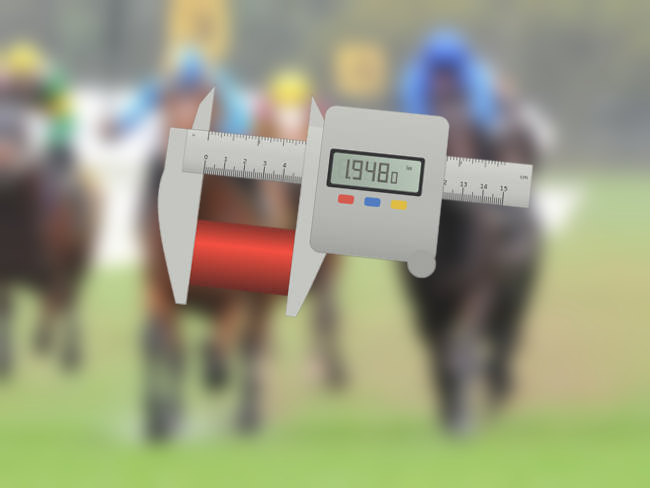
in 1.9480
